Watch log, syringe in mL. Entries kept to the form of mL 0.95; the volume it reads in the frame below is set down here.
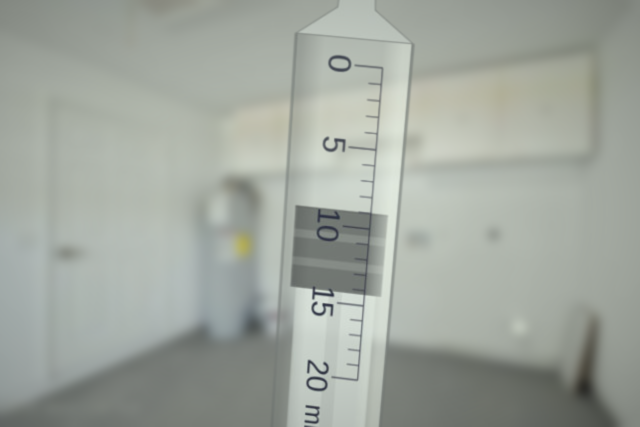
mL 9
